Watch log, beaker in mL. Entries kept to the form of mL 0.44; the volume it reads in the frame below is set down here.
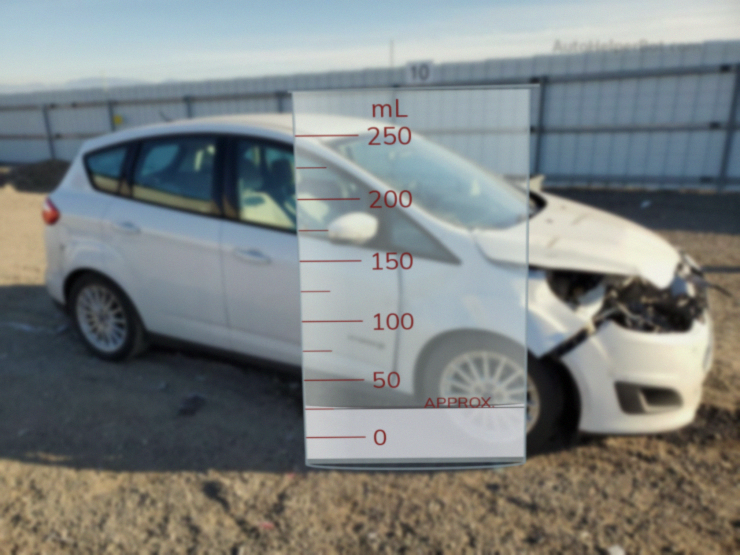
mL 25
